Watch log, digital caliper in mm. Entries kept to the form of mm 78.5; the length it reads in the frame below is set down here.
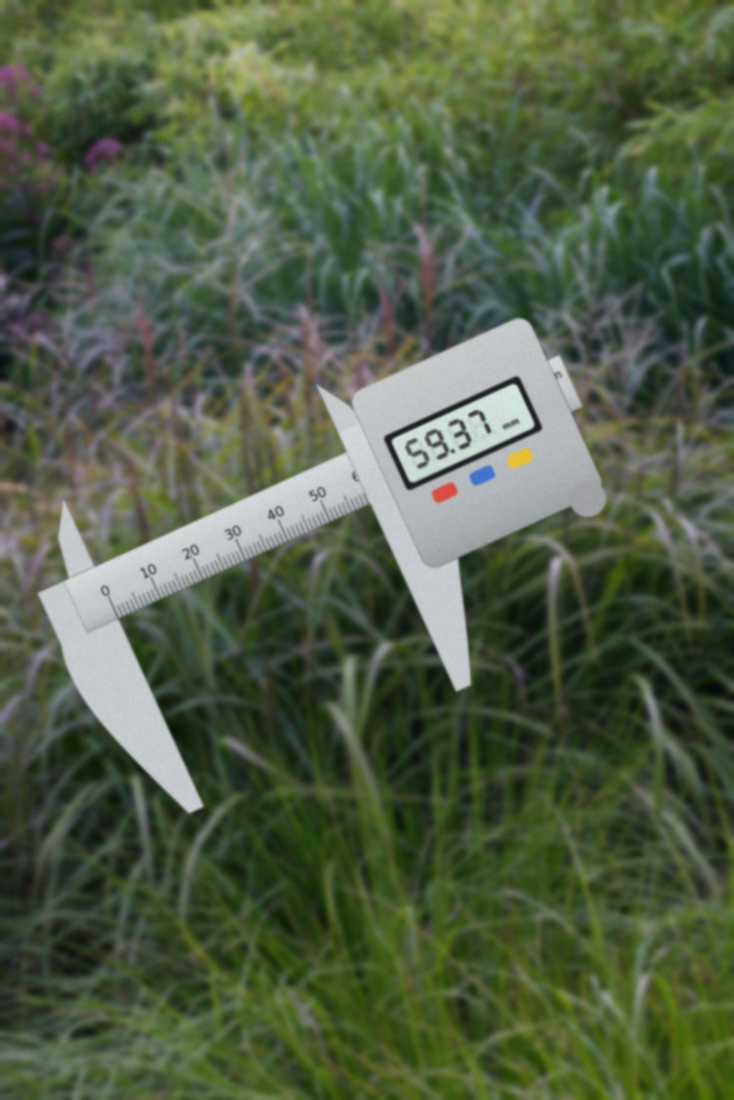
mm 59.37
